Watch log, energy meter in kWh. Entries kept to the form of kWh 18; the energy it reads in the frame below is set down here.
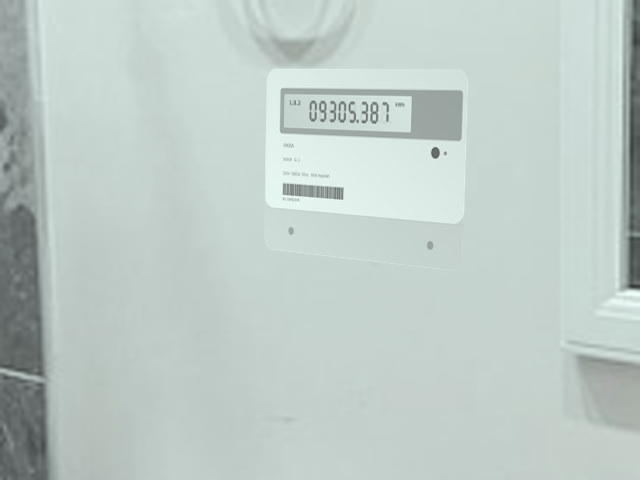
kWh 9305.387
